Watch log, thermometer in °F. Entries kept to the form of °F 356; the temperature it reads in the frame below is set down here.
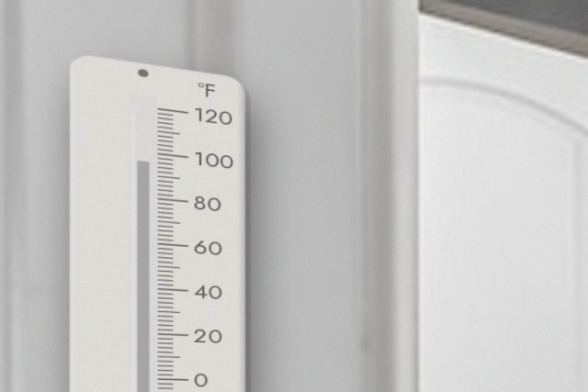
°F 96
